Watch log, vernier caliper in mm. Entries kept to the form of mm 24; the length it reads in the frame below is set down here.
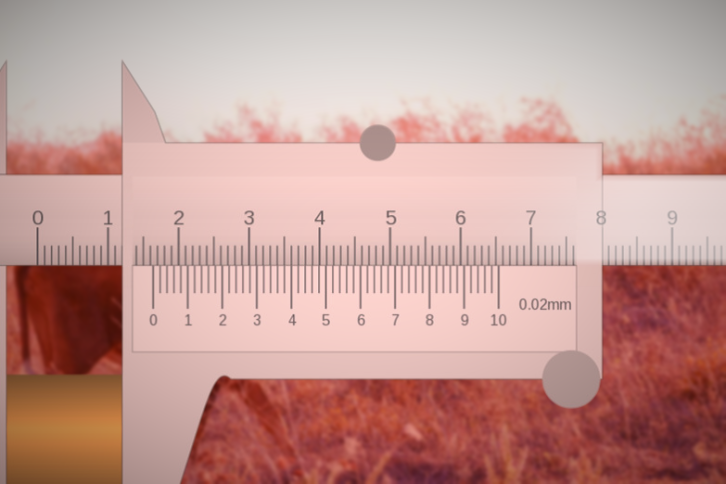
mm 16.4
